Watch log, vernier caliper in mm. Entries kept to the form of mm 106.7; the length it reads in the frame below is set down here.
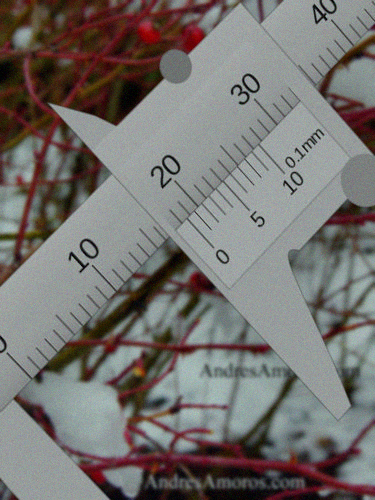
mm 18.6
